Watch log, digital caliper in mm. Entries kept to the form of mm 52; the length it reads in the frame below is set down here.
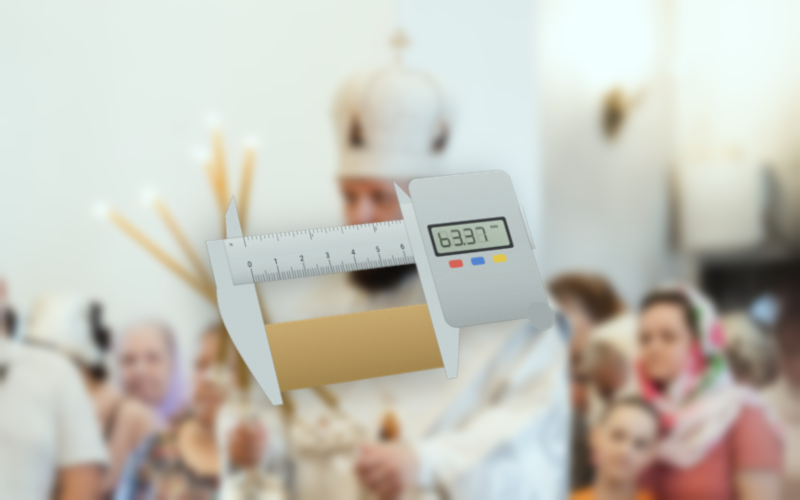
mm 63.37
